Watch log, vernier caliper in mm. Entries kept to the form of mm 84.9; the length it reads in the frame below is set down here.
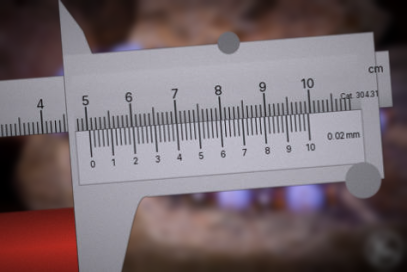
mm 50.5
